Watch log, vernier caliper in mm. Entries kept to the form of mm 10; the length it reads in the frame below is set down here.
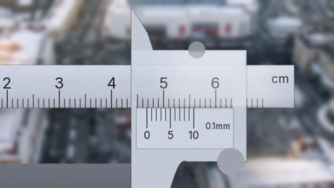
mm 46.8
